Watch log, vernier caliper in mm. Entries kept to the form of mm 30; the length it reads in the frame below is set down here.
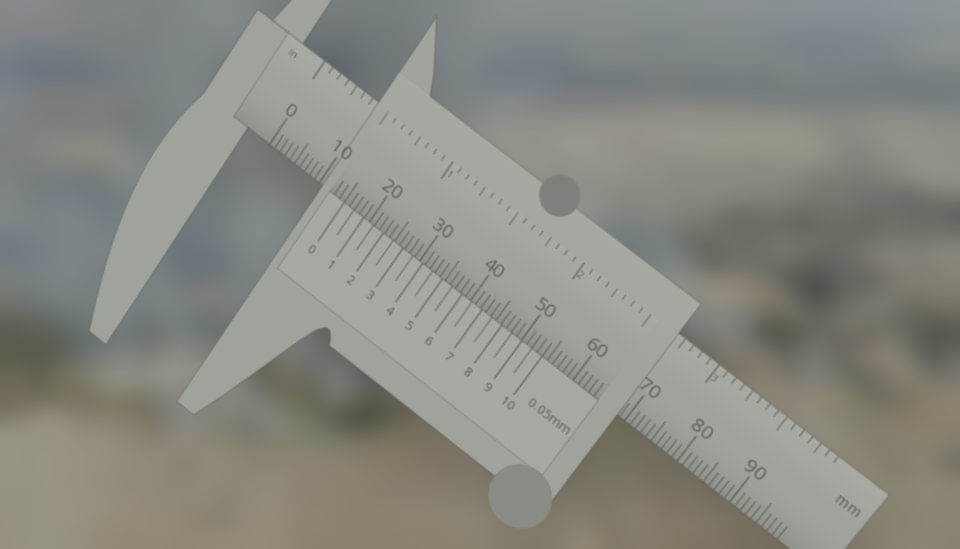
mm 15.0
